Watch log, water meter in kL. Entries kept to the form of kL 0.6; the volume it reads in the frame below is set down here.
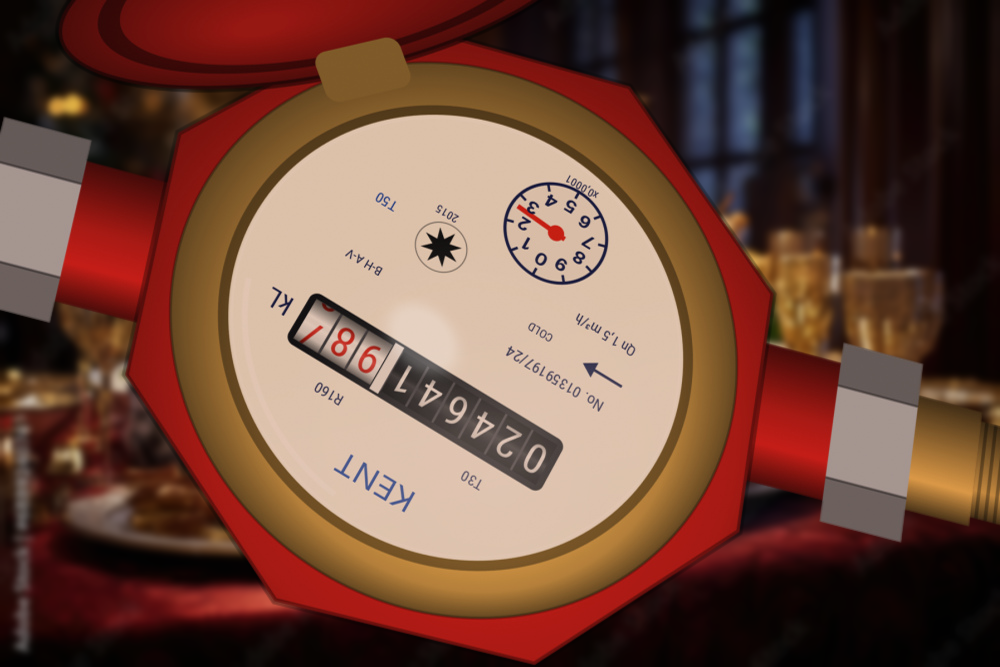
kL 24641.9872
